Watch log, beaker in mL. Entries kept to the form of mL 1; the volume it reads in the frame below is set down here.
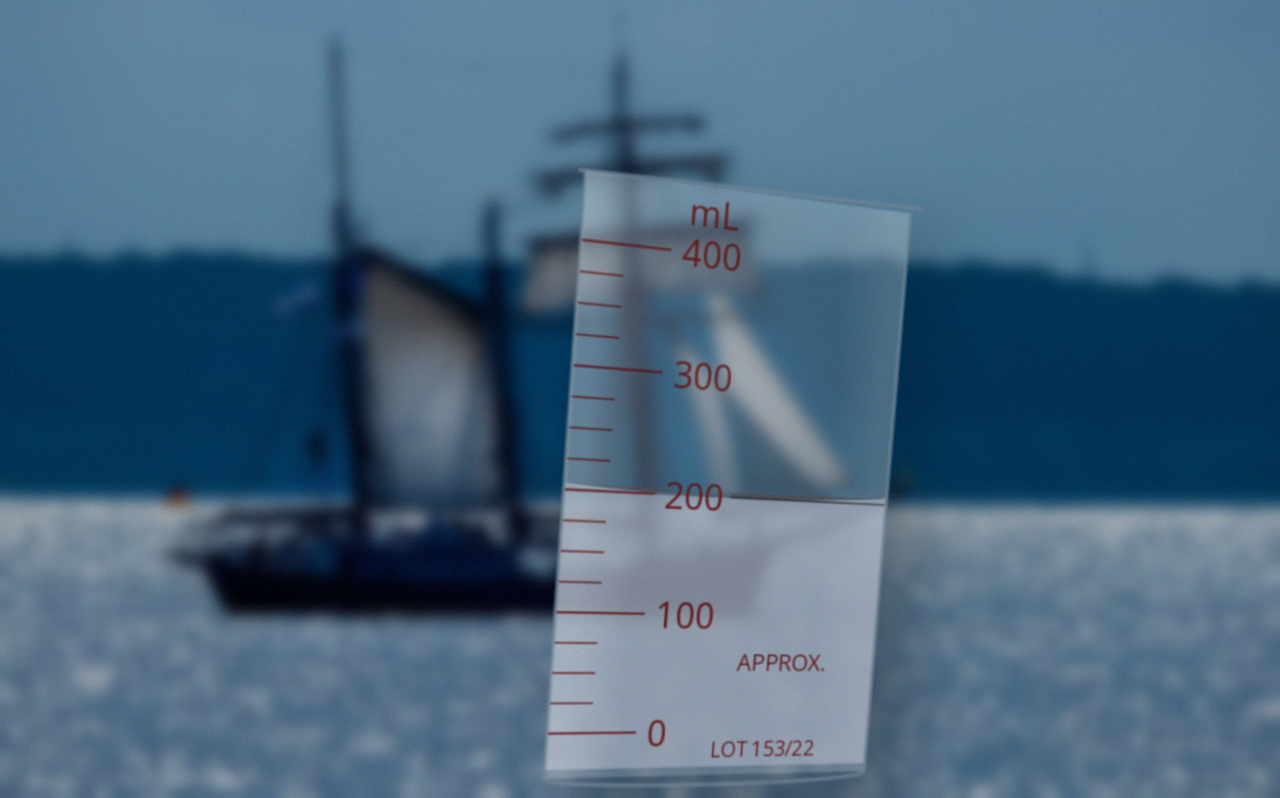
mL 200
